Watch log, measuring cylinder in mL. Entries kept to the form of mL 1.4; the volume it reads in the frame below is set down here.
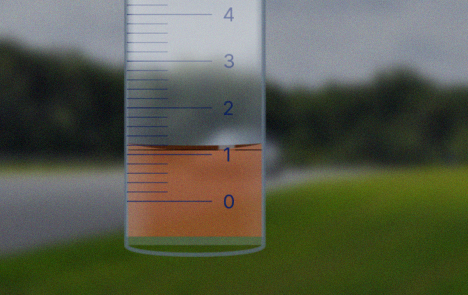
mL 1.1
